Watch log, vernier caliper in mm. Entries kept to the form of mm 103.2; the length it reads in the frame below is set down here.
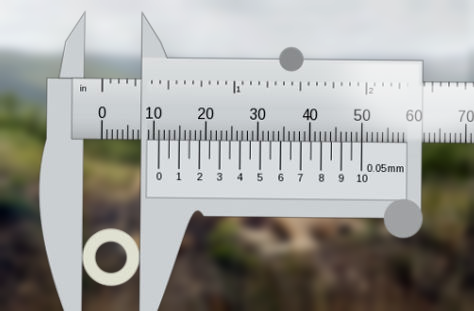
mm 11.0
